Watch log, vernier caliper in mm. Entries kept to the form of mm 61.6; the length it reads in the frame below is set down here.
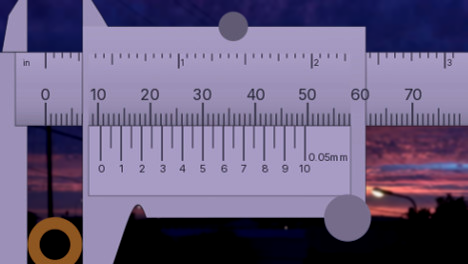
mm 10.5
